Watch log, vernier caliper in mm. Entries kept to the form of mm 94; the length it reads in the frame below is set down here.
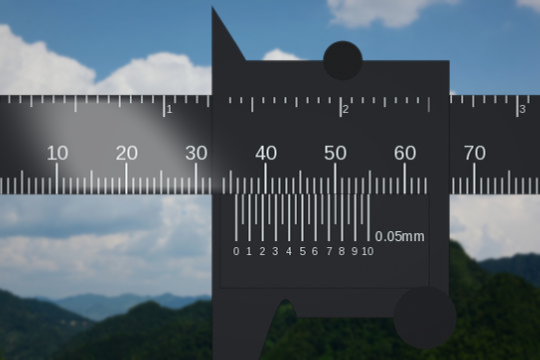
mm 35.8
